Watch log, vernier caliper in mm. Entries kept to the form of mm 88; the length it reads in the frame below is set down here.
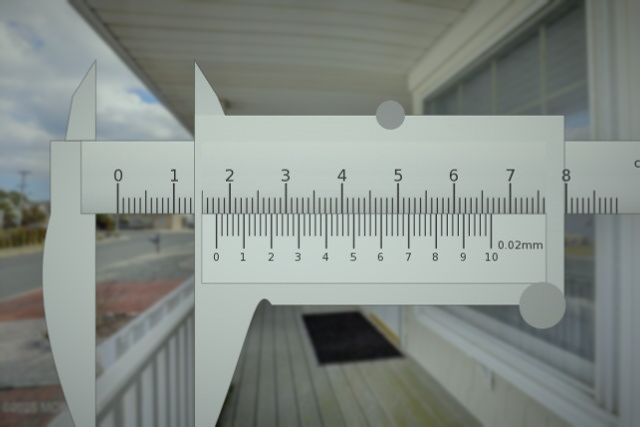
mm 17.6
